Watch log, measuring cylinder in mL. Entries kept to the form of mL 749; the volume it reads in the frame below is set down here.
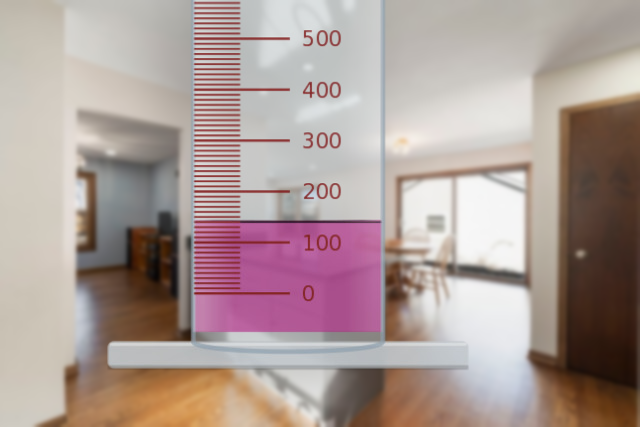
mL 140
